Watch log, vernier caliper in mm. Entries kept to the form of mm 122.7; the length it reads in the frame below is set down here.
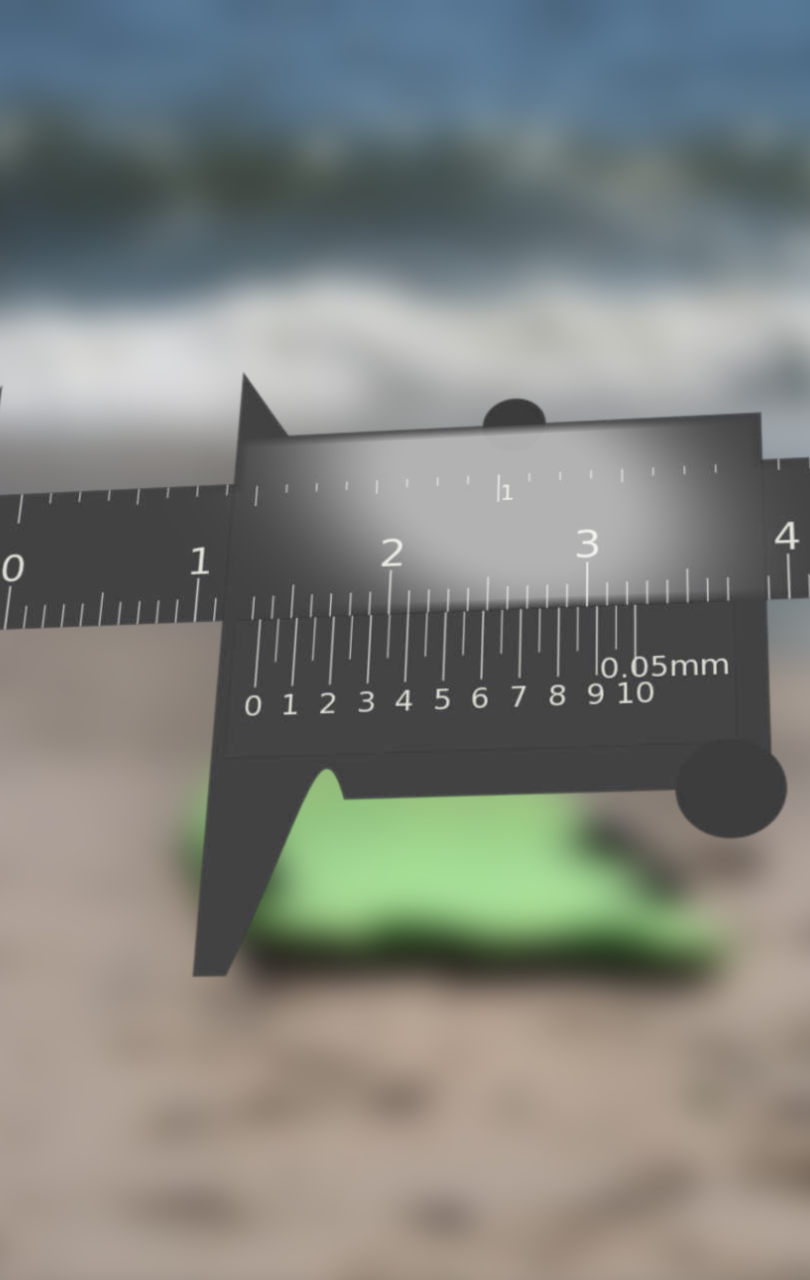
mm 13.4
